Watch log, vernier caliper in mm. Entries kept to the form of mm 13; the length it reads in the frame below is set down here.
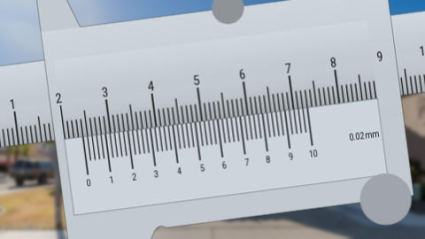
mm 24.0
